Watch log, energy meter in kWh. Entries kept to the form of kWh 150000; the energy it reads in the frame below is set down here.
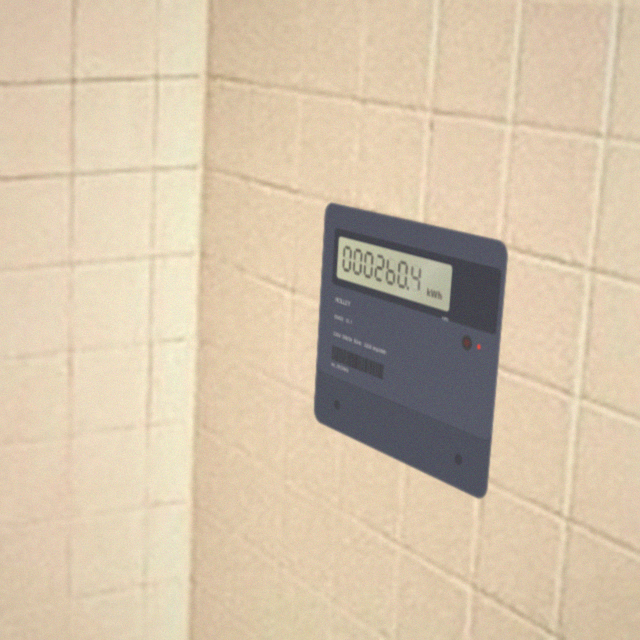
kWh 260.4
